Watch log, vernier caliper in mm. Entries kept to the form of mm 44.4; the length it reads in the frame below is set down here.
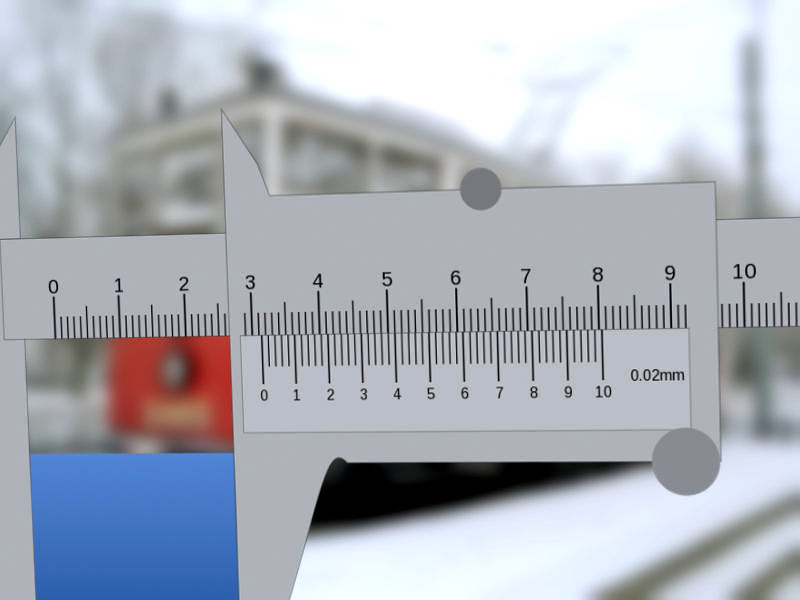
mm 31.4
